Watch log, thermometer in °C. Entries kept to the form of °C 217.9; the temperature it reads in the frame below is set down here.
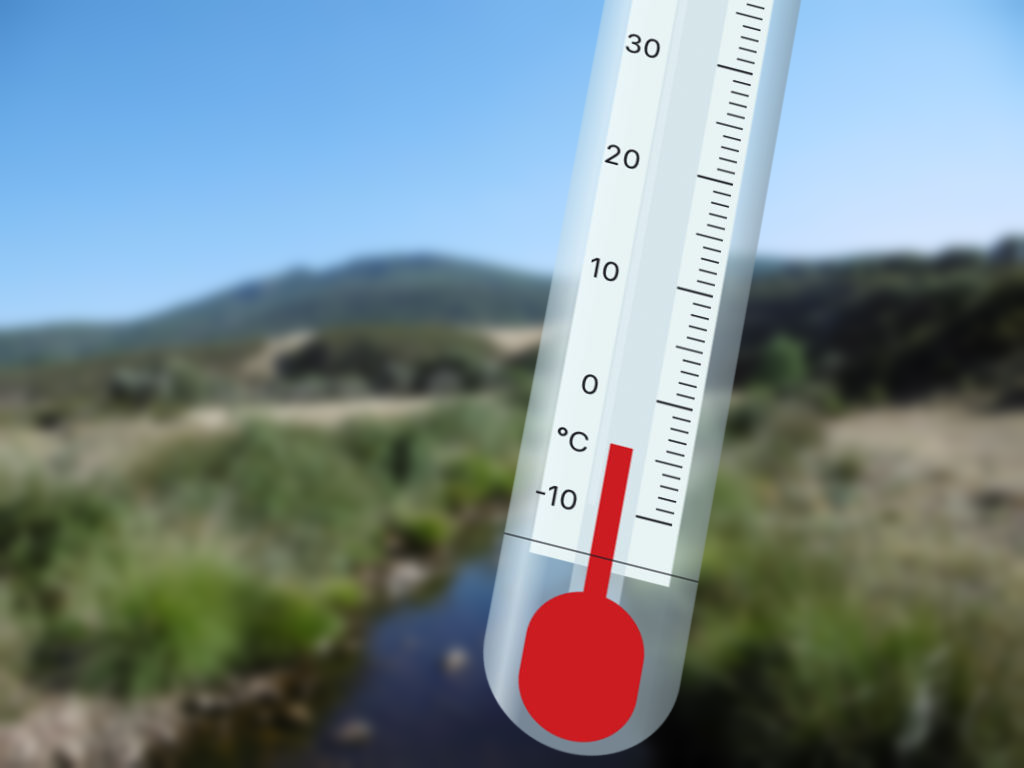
°C -4.5
